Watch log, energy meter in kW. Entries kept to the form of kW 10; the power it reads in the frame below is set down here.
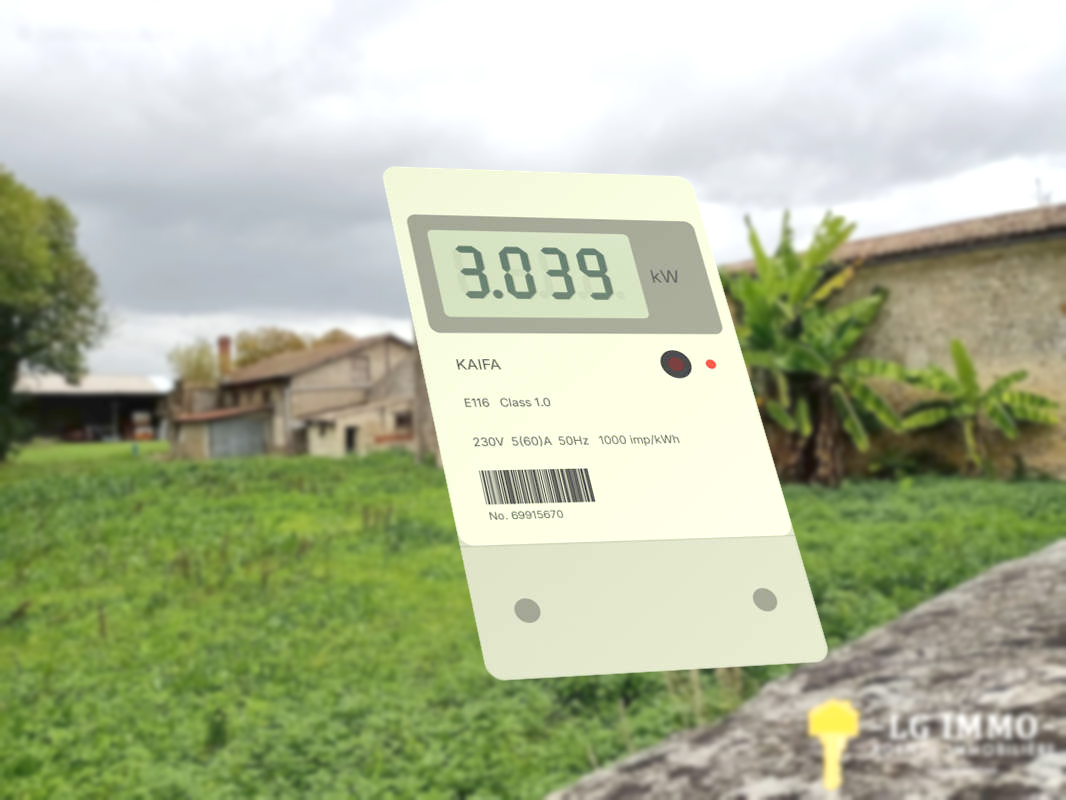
kW 3.039
